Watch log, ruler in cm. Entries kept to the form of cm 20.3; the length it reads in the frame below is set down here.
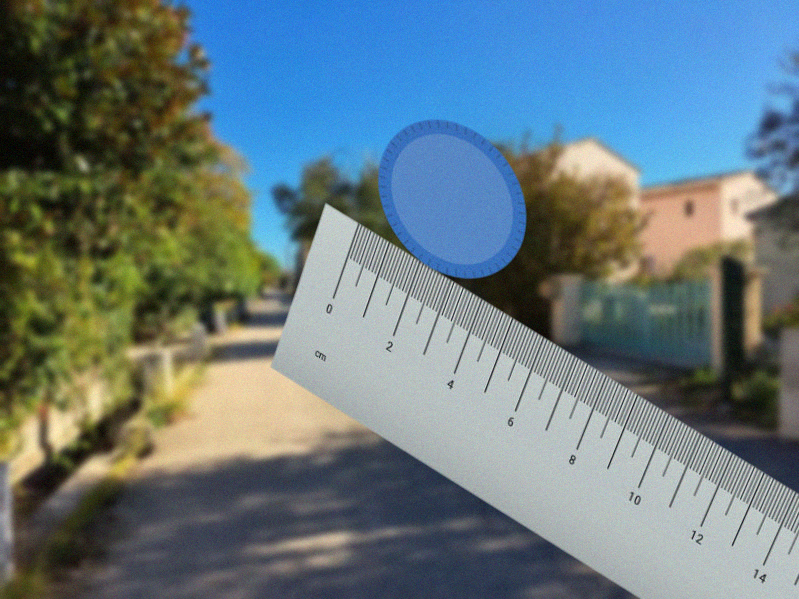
cm 4.5
